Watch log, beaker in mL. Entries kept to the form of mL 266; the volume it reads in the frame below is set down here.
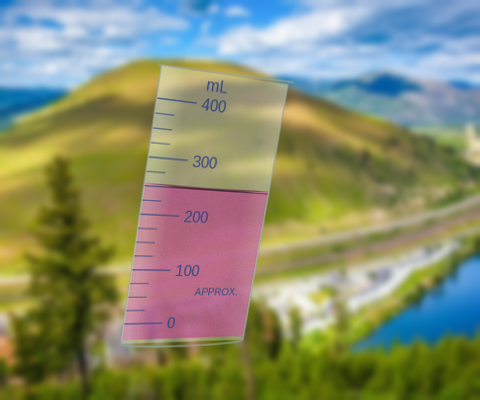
mL 250
